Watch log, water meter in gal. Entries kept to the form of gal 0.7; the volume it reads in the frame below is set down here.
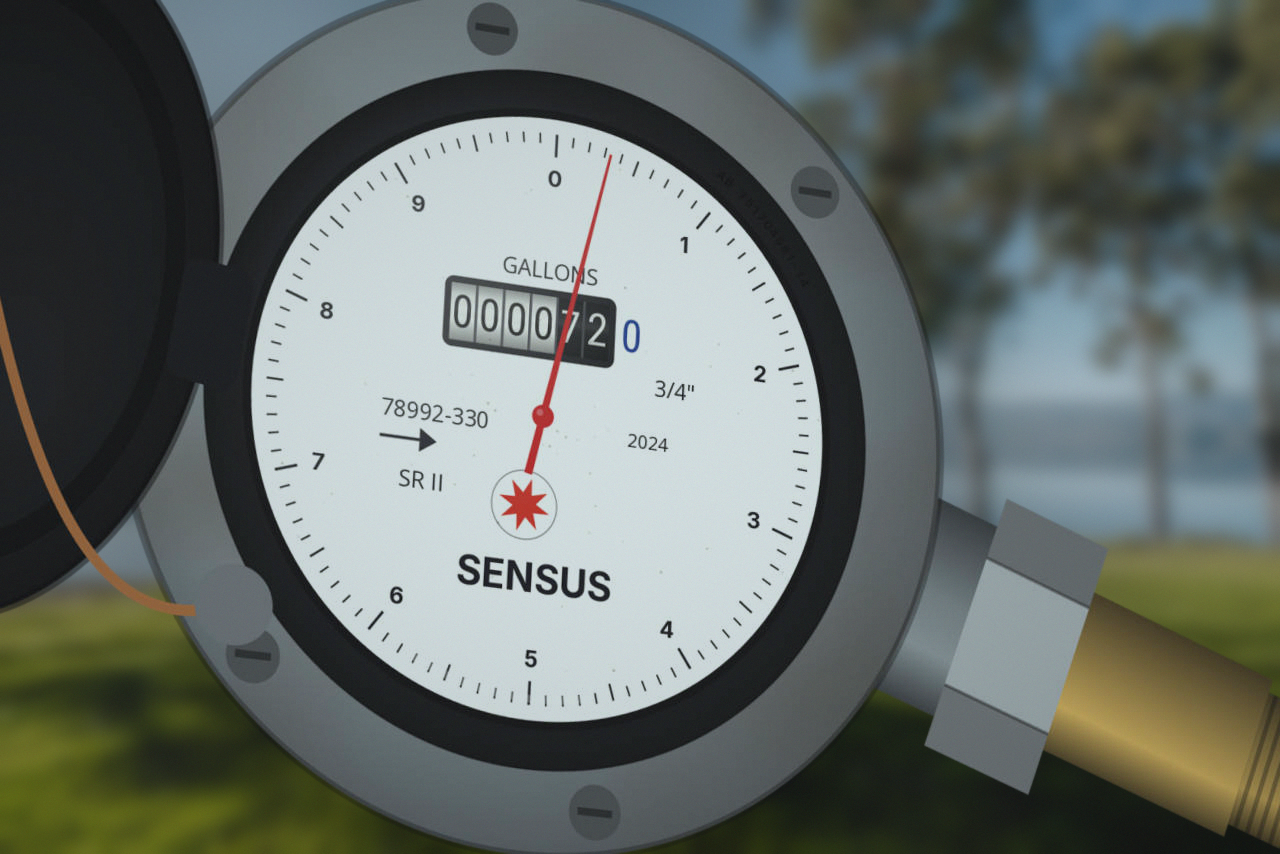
gal 720.3
